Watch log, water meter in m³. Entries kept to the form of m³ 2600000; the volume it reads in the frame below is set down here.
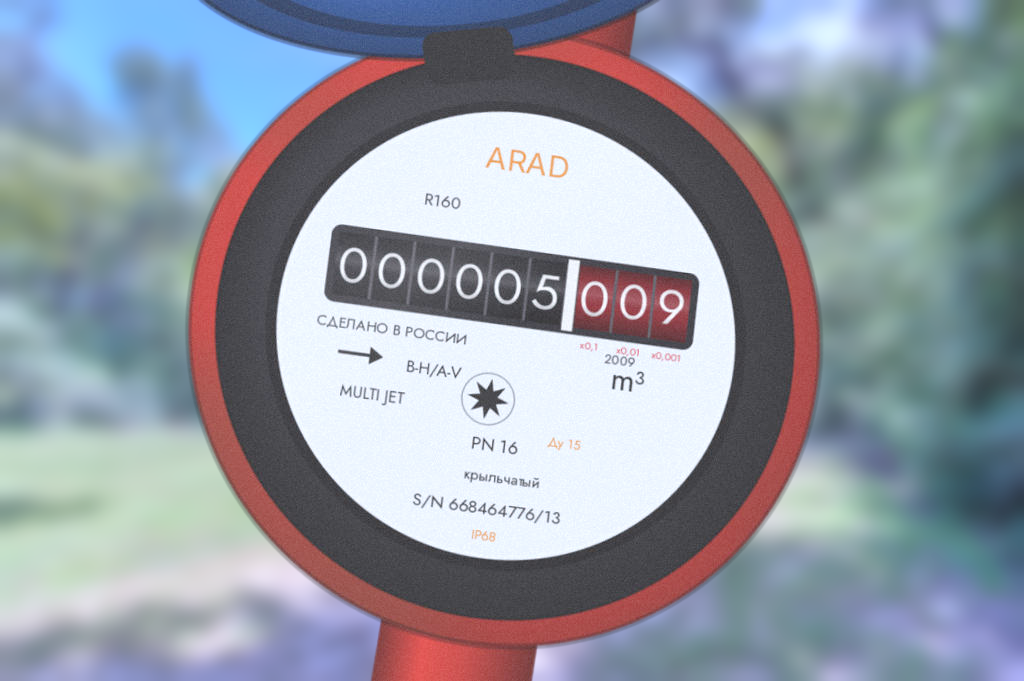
m³ 5.009
